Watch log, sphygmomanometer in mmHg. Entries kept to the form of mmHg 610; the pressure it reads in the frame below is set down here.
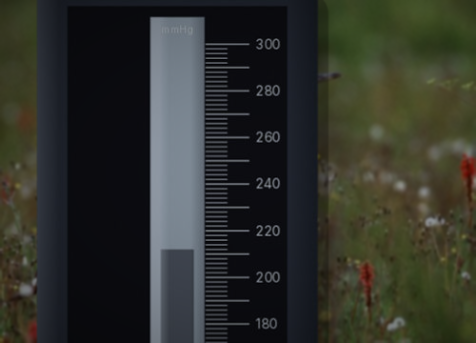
mmHg 212
